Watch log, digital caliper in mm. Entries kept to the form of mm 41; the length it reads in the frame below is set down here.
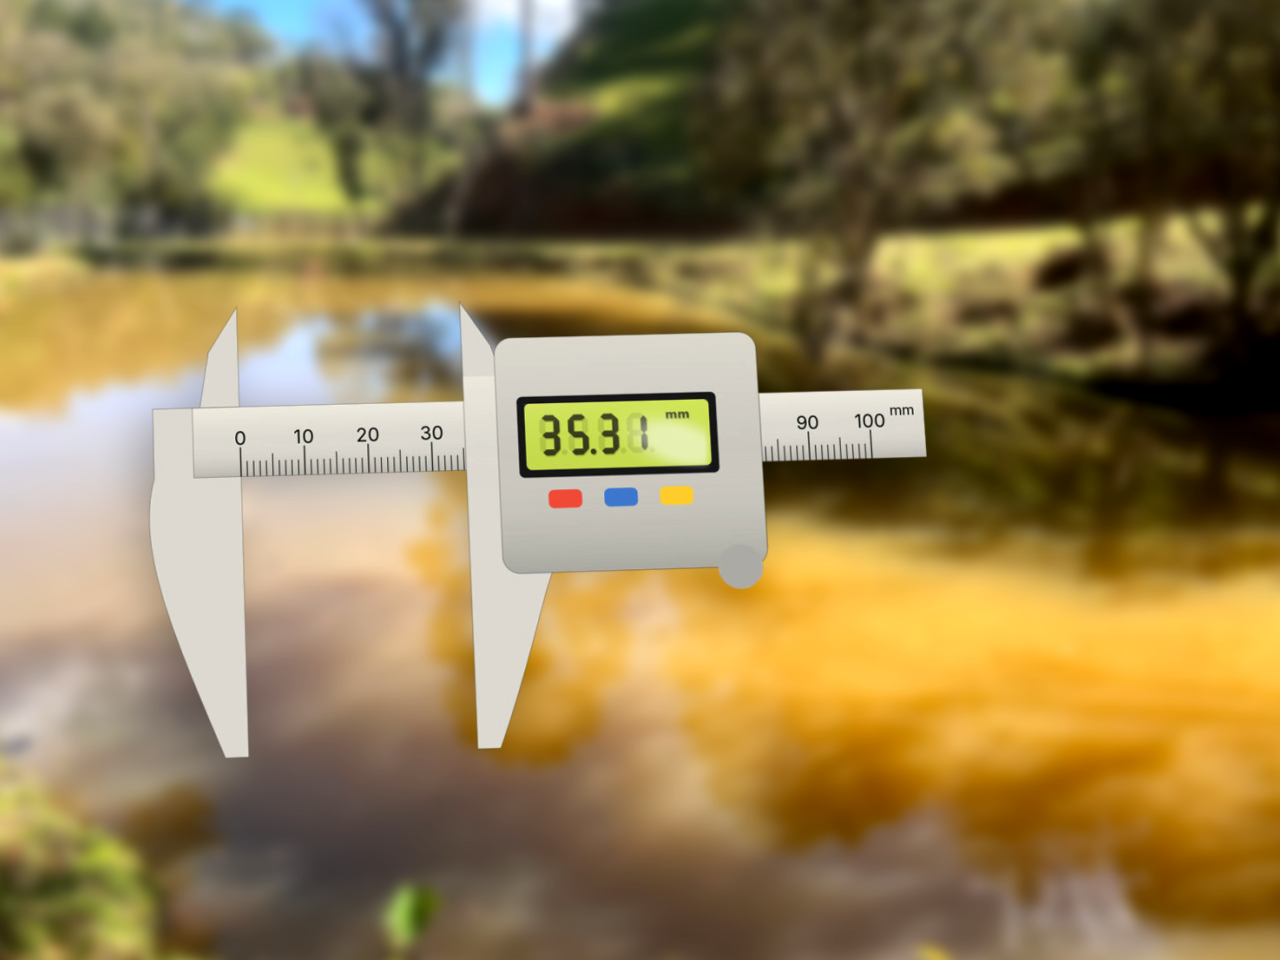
mm 35.31
